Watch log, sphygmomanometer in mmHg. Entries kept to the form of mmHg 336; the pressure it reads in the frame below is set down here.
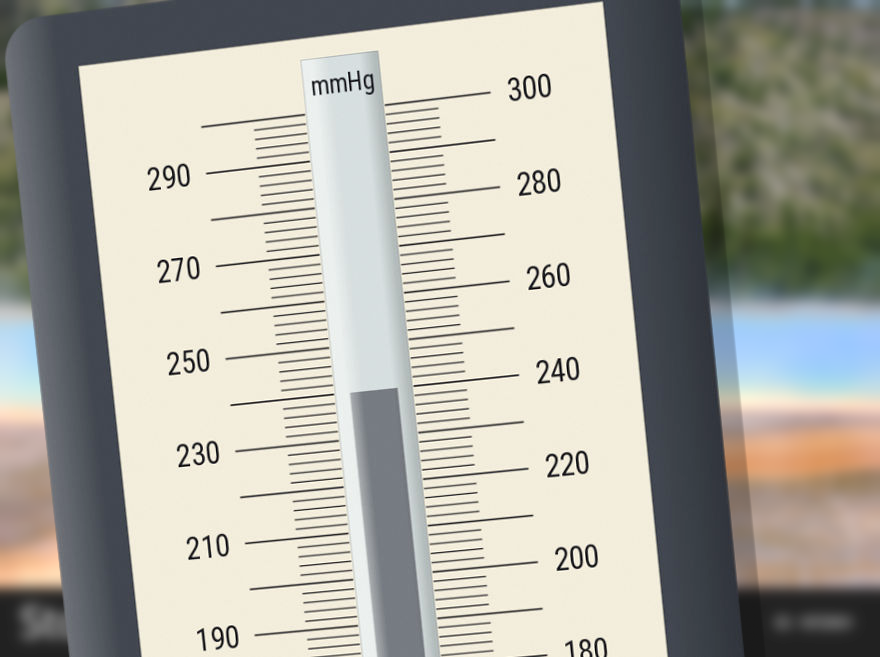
mmHg 240
